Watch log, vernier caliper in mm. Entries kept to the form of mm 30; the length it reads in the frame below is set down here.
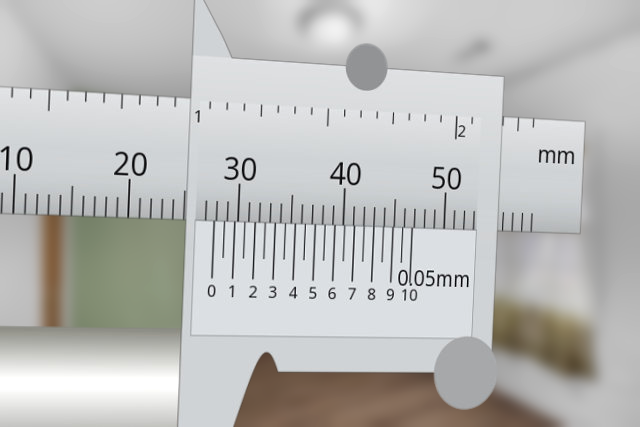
mm 27.8
